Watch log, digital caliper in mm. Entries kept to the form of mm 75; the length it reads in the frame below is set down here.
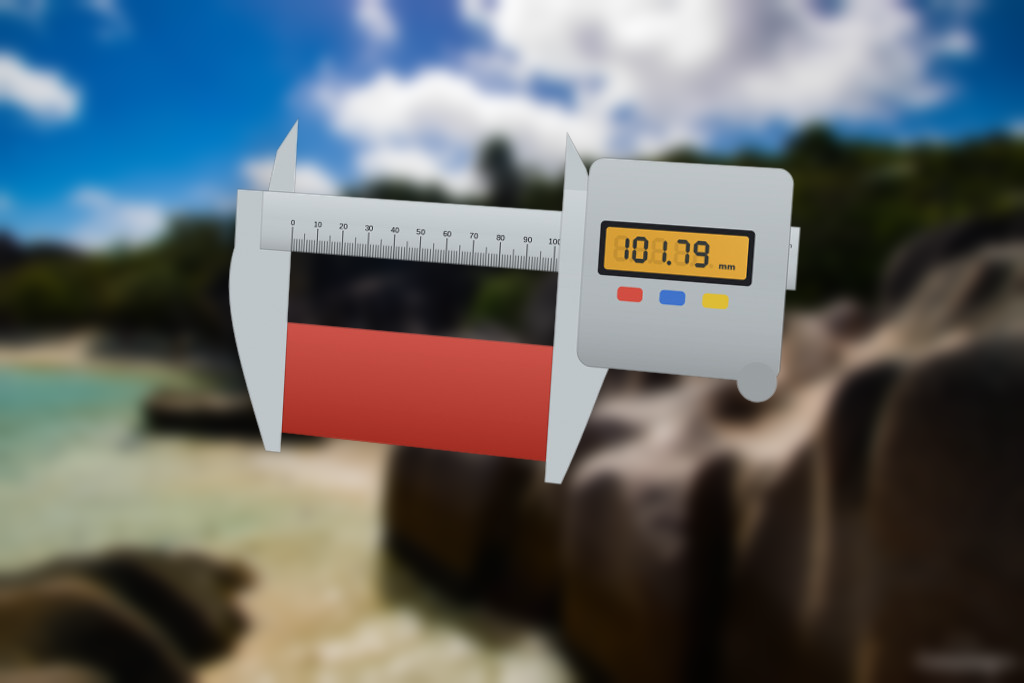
mm 101.79
